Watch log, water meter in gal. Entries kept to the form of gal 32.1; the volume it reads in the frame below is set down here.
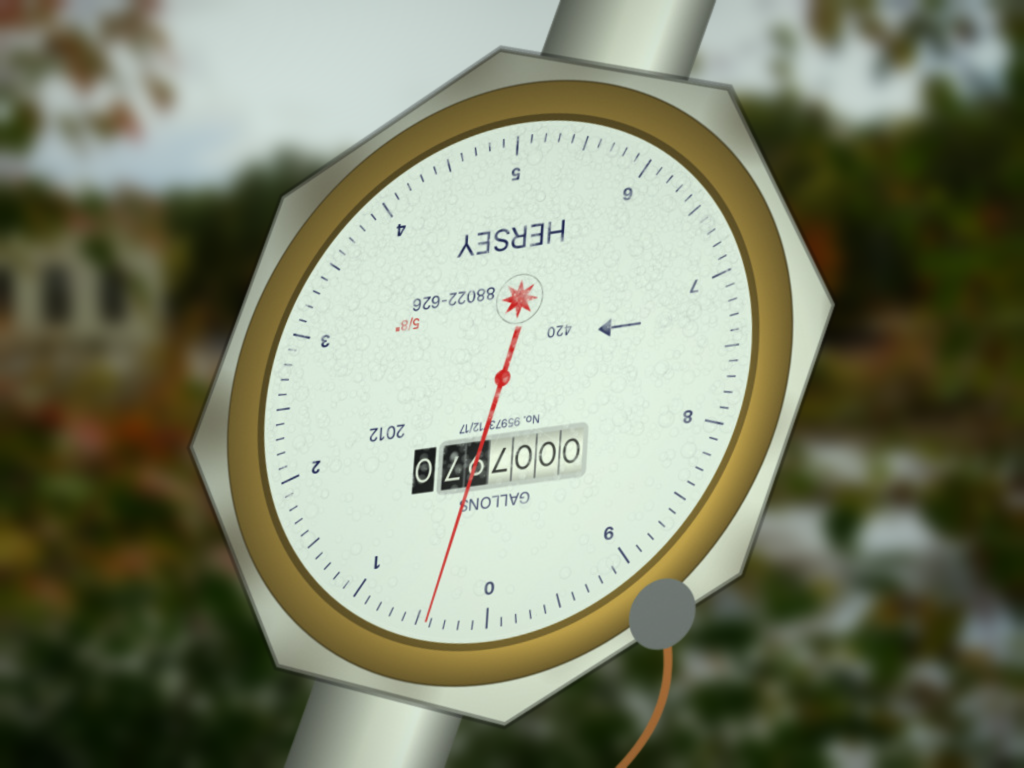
gal 7970.4
